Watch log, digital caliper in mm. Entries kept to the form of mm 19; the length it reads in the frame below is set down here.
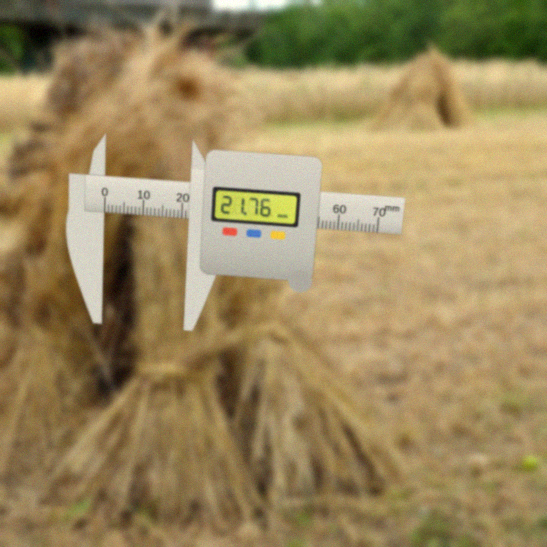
mm 21.76
